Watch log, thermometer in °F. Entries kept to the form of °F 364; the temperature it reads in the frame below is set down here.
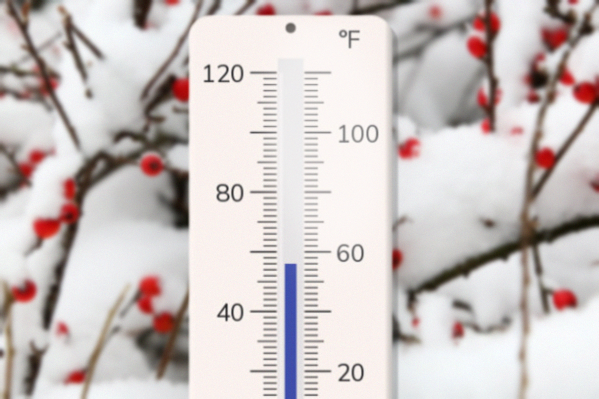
°F 56
